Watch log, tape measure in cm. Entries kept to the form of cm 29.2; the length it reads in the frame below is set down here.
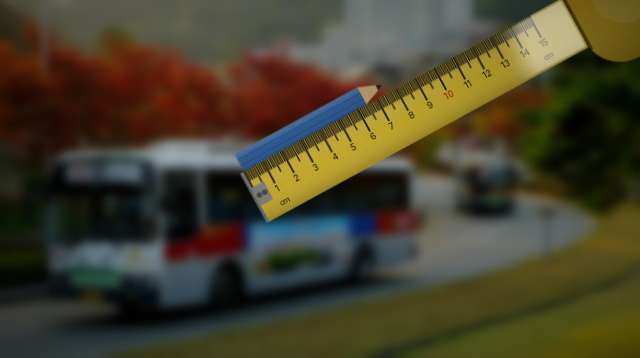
cm 7.5
